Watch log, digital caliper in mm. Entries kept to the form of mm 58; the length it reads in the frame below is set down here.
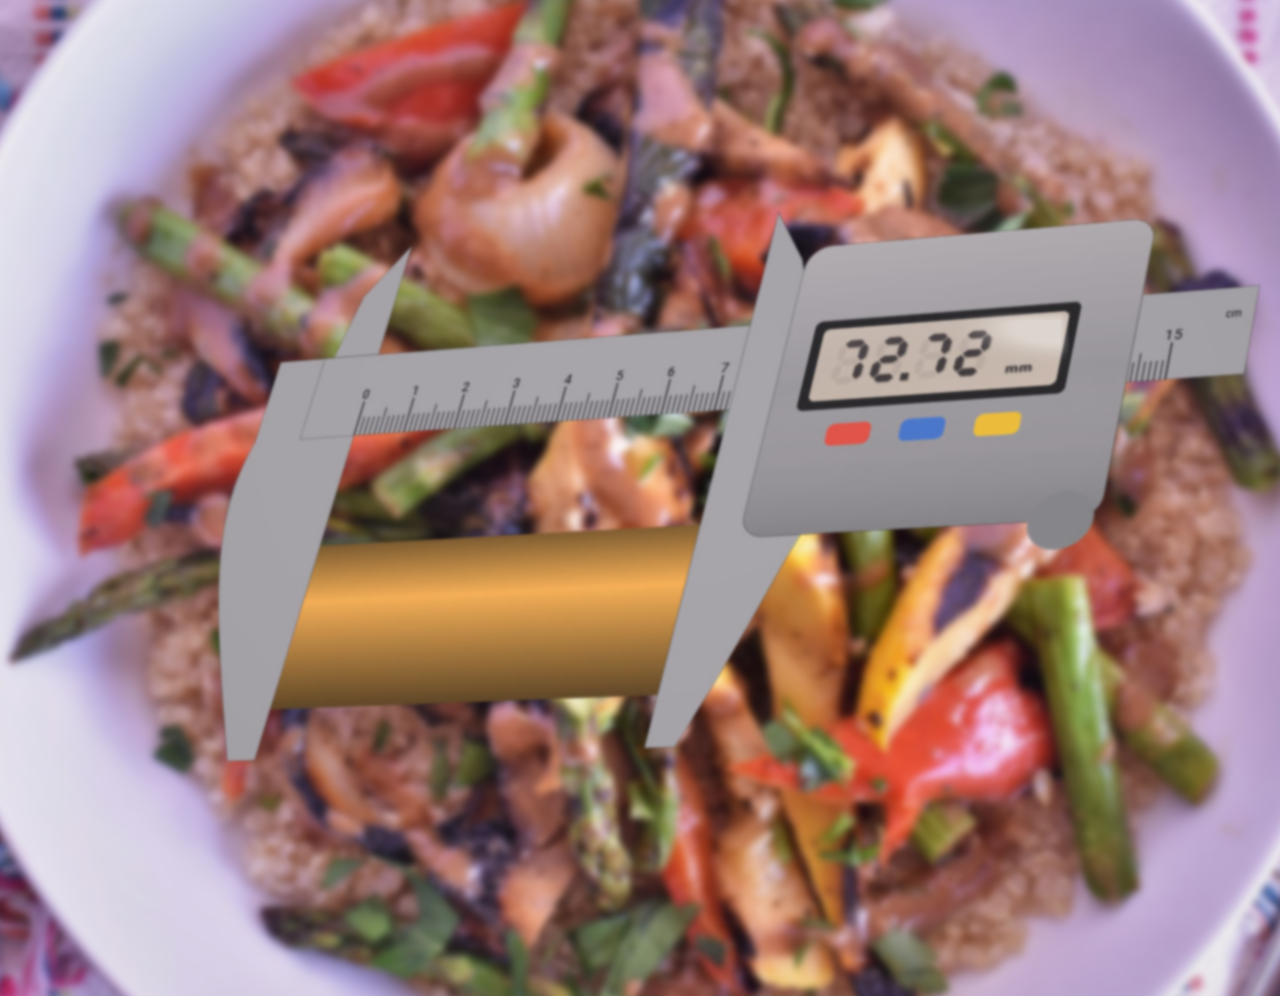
mm 72.72
